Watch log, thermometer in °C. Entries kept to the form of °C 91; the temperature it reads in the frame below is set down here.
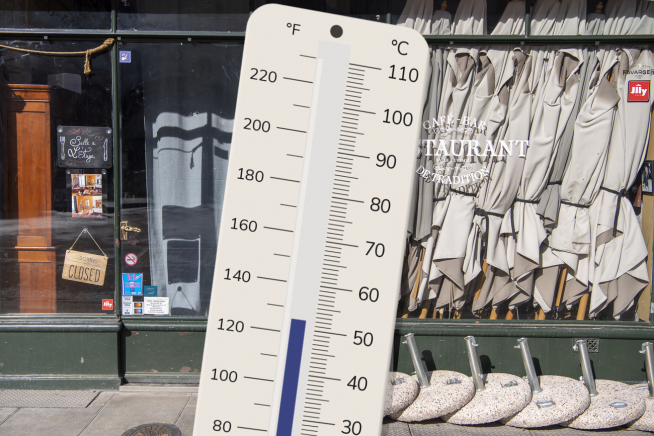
°C 52
